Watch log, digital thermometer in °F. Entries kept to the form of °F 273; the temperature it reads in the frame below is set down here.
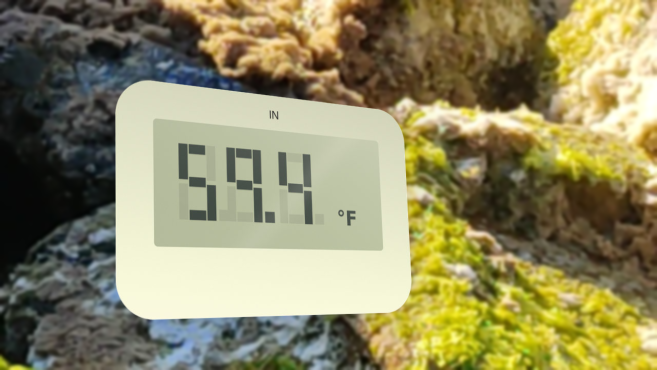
°F 59.4
